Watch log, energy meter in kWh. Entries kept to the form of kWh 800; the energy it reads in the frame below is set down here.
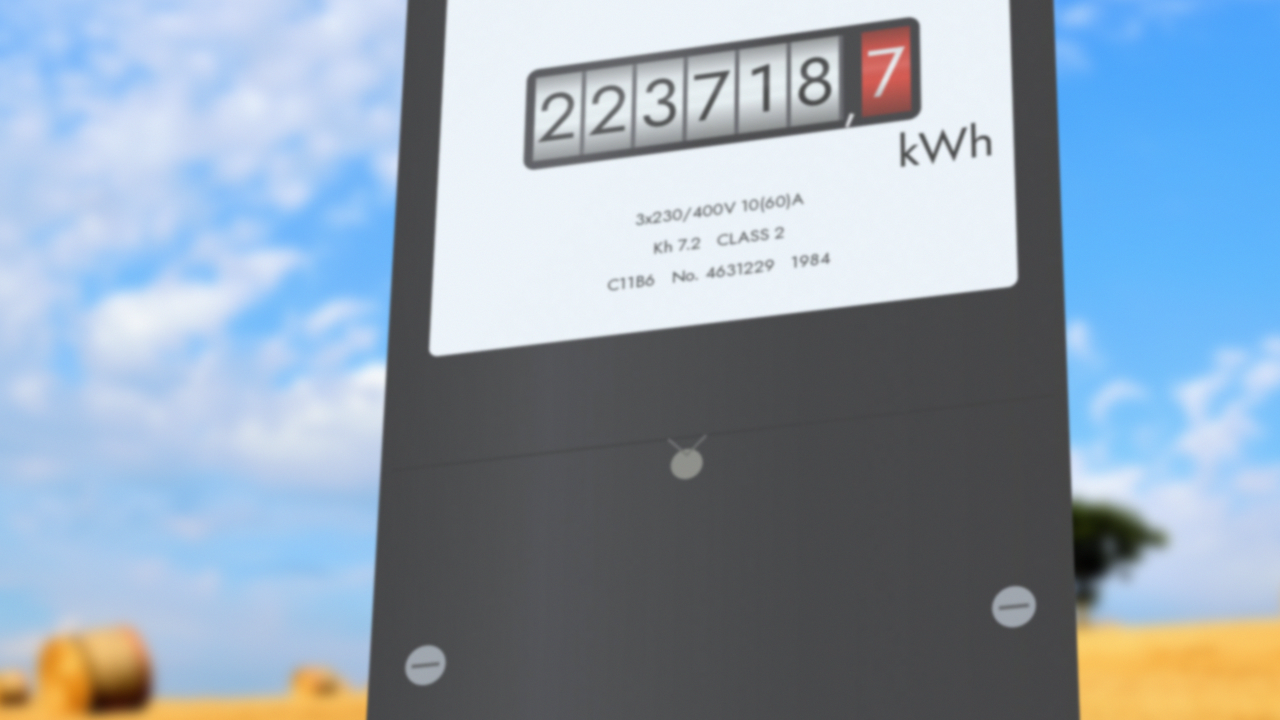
kWh 223718.7
